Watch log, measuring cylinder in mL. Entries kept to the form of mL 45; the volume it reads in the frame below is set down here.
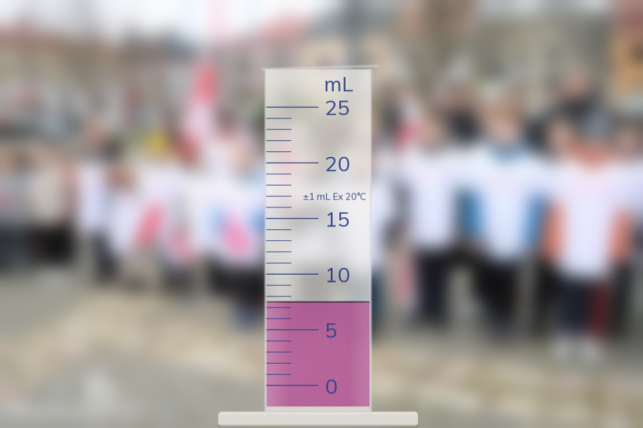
mL 7.5
